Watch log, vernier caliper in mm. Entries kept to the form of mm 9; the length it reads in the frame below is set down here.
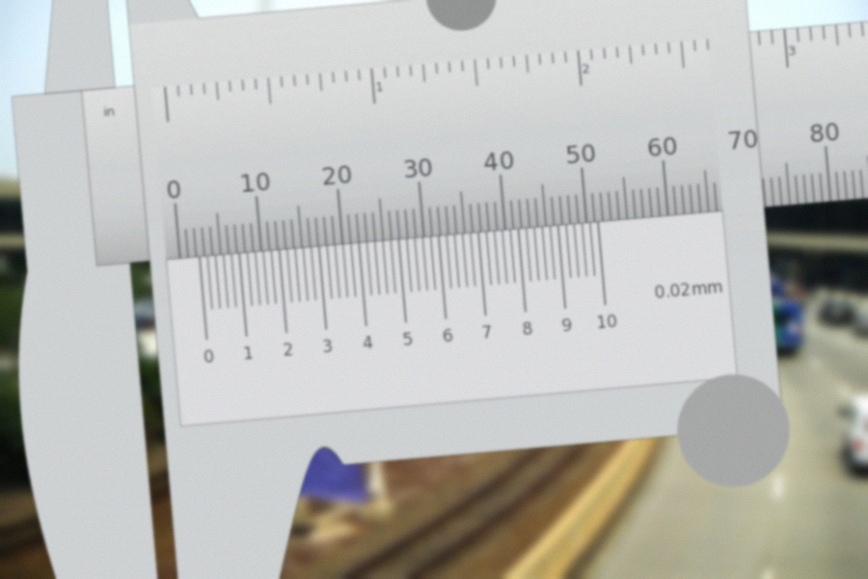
mm 2.4
